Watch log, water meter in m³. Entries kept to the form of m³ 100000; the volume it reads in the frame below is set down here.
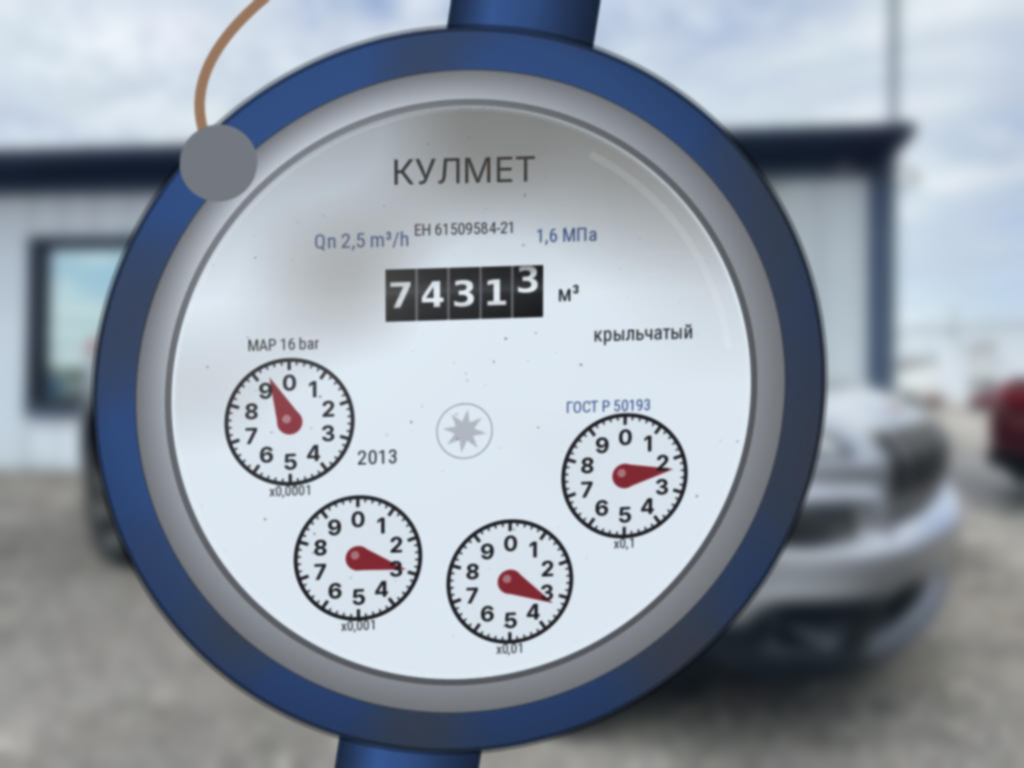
m³ 74313.2329
